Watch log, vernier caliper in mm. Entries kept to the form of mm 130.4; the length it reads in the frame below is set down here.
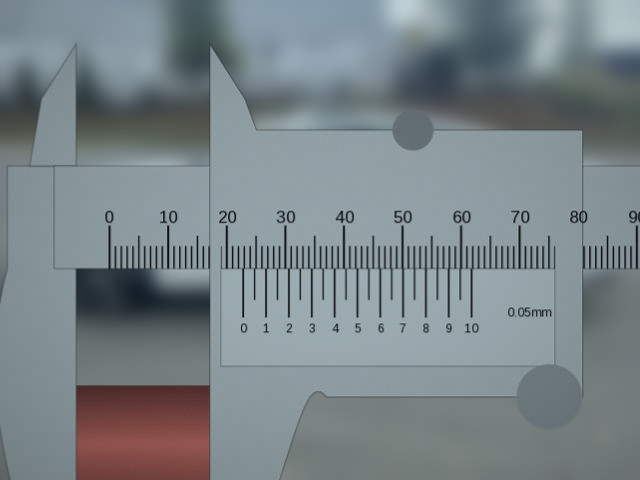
mm 22.8
